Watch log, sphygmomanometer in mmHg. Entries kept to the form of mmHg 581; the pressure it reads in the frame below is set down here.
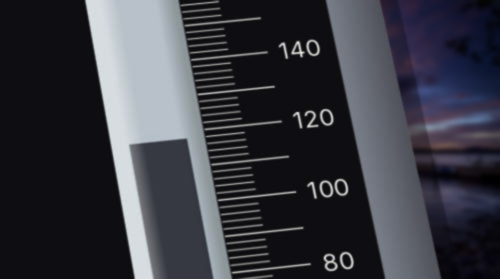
mmHg 118
